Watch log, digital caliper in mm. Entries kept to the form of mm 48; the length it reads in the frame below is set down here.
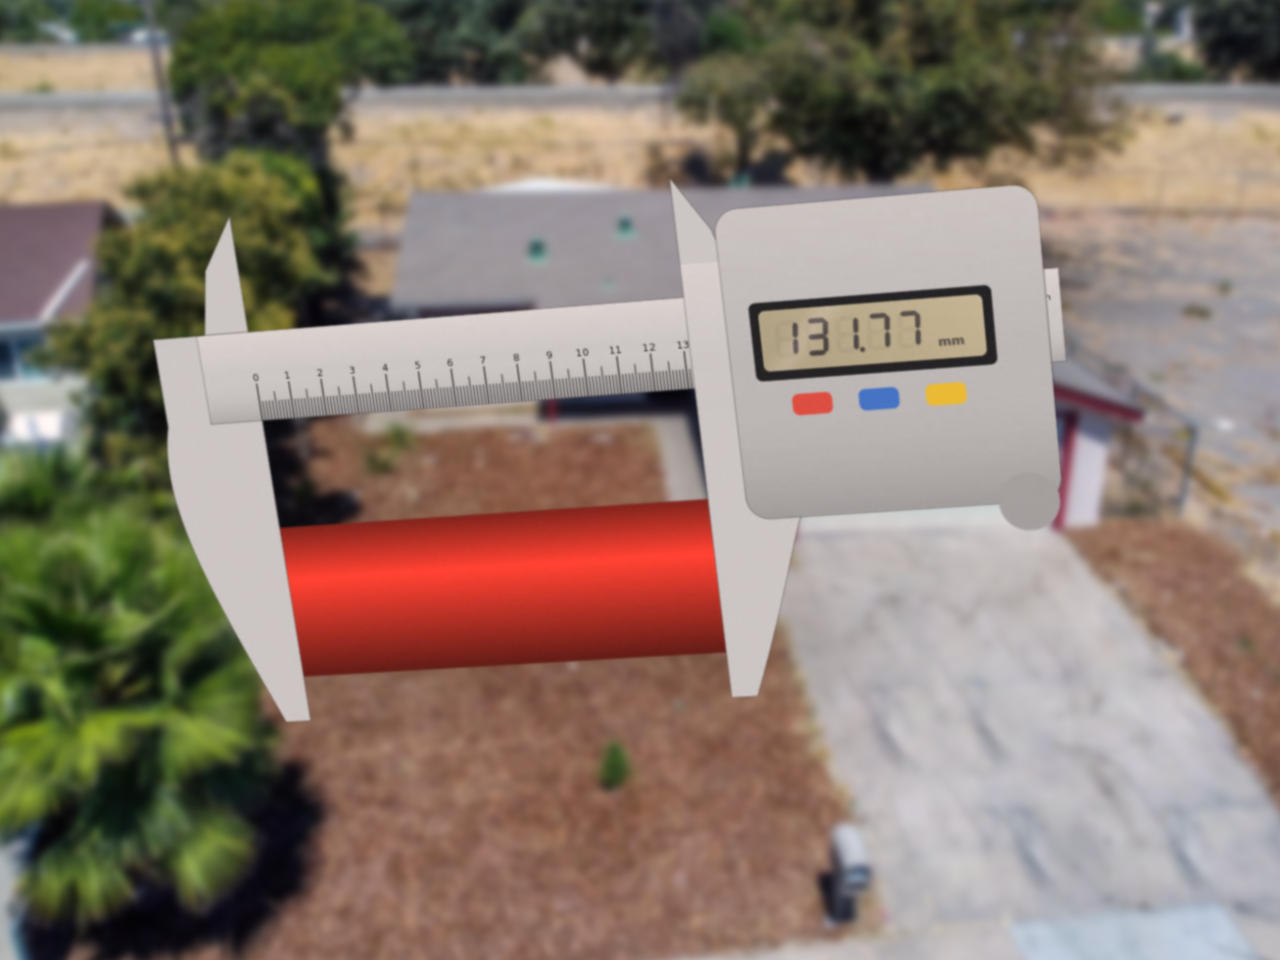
mm 131.77
